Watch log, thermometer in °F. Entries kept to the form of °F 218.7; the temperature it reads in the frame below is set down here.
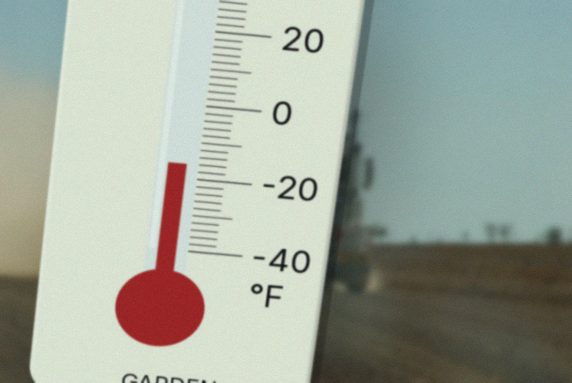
°F -16
